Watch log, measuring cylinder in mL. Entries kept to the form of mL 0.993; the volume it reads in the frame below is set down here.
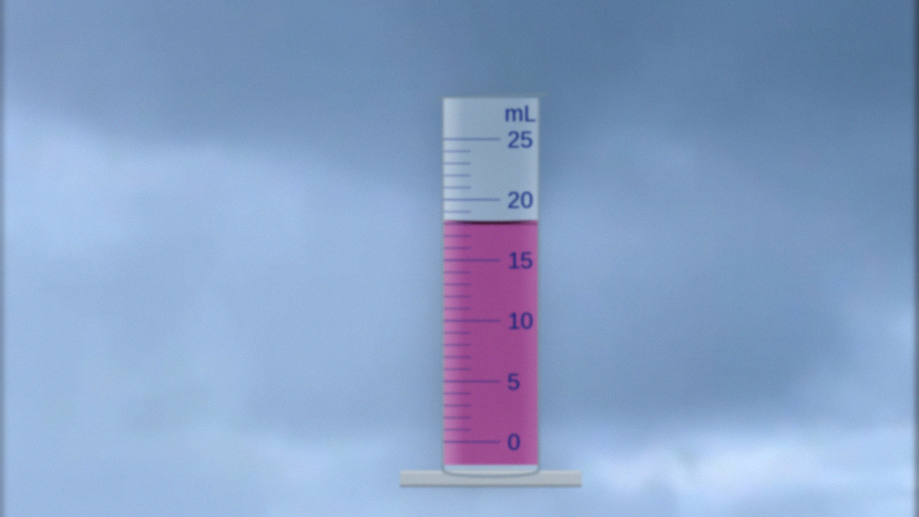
mL 18
